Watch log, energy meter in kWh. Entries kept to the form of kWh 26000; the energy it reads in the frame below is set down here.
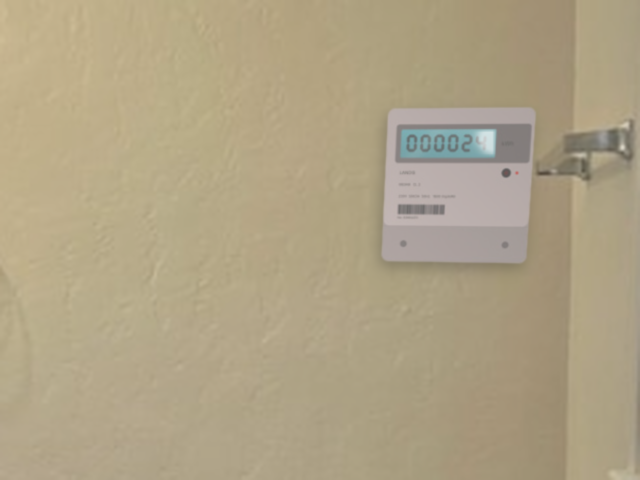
kWh 24
